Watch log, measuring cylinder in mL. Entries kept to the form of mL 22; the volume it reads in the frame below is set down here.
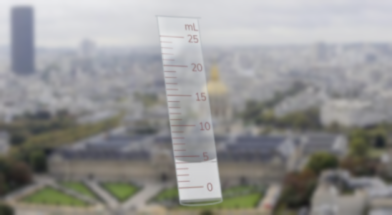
mL 4
